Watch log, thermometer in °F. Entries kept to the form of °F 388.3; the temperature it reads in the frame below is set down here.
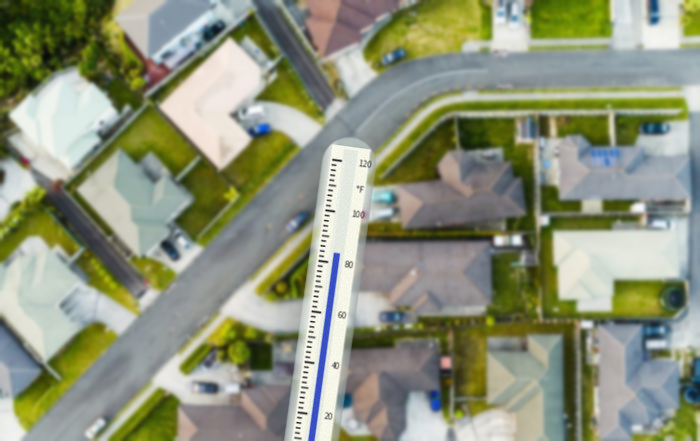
°F 84
